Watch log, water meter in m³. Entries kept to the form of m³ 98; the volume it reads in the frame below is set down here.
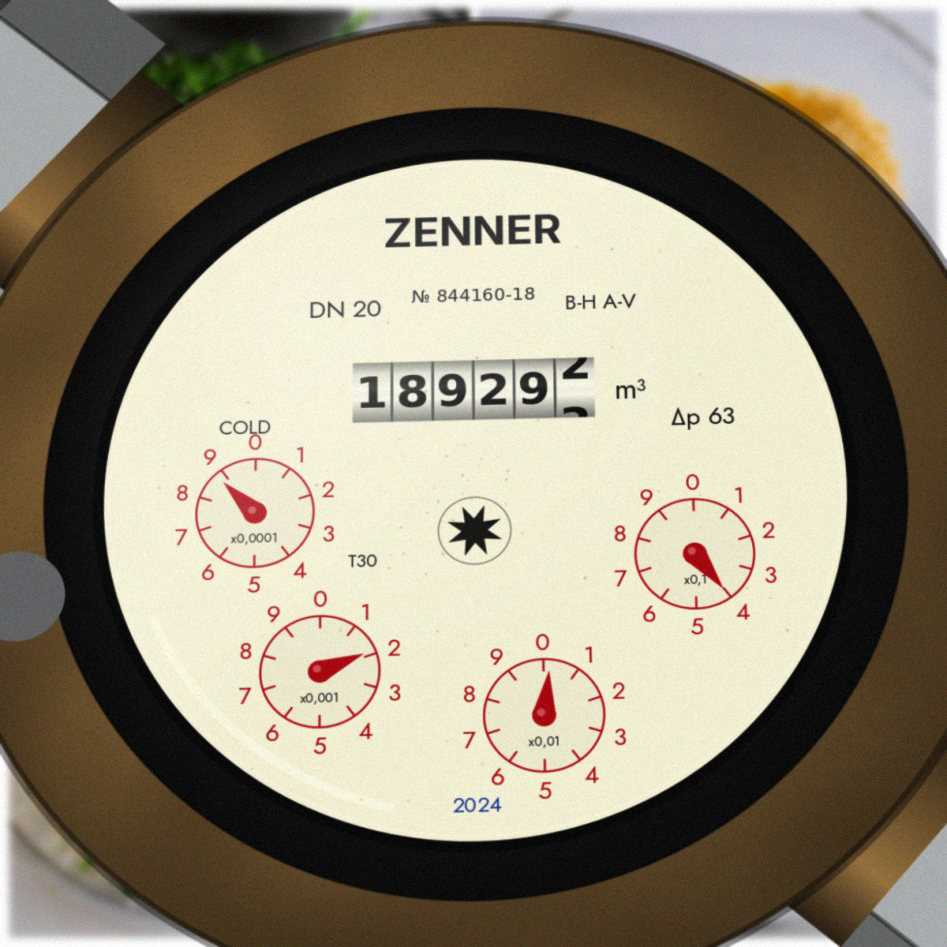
m³ 189292.4018
